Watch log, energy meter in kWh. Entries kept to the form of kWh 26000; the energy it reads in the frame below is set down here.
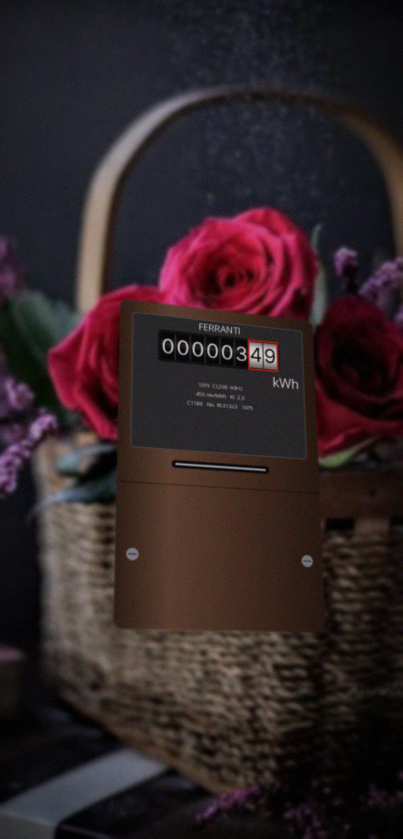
kWh 3.49
